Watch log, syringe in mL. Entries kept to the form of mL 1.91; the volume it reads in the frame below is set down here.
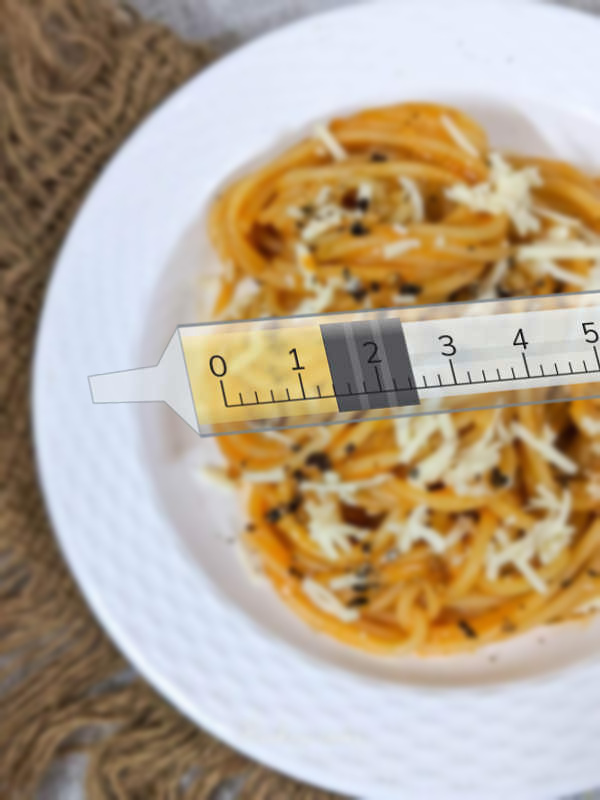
mL 1.4
